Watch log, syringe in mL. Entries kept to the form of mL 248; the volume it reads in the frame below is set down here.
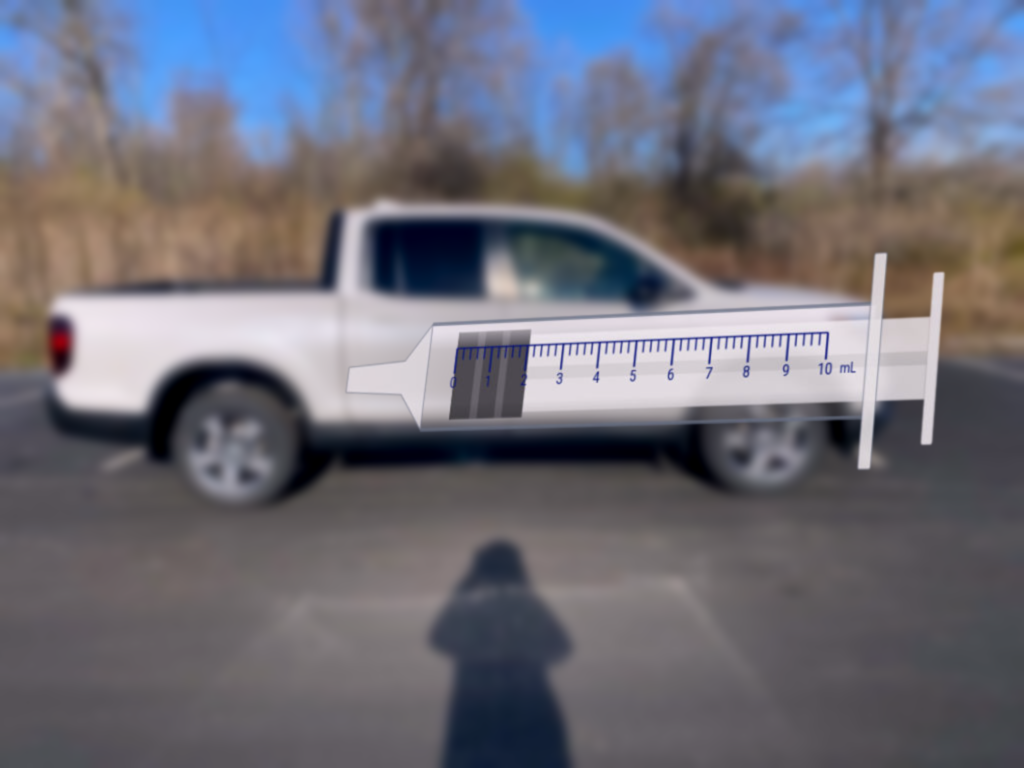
mL 0
